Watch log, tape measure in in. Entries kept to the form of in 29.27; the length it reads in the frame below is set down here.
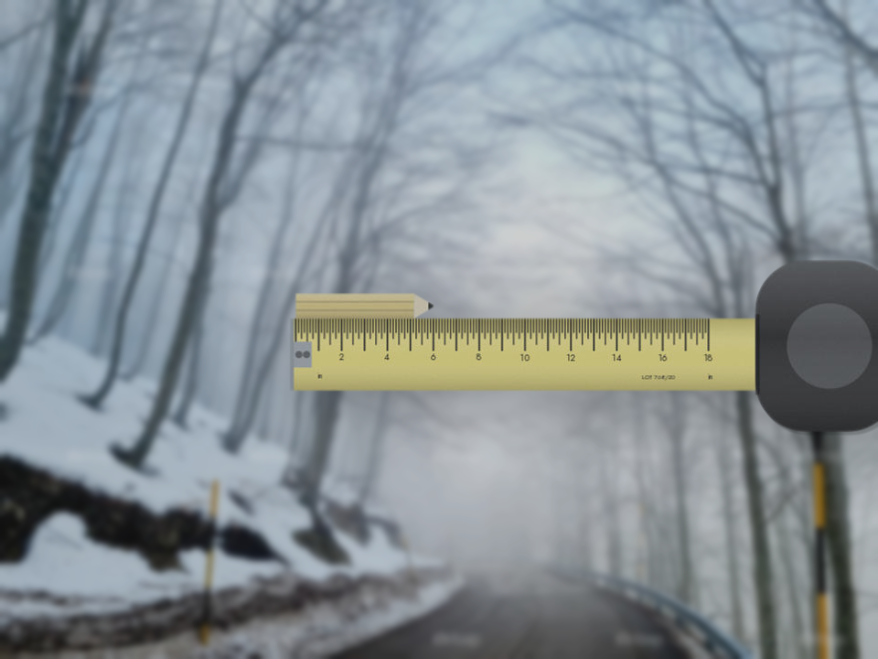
in 6
